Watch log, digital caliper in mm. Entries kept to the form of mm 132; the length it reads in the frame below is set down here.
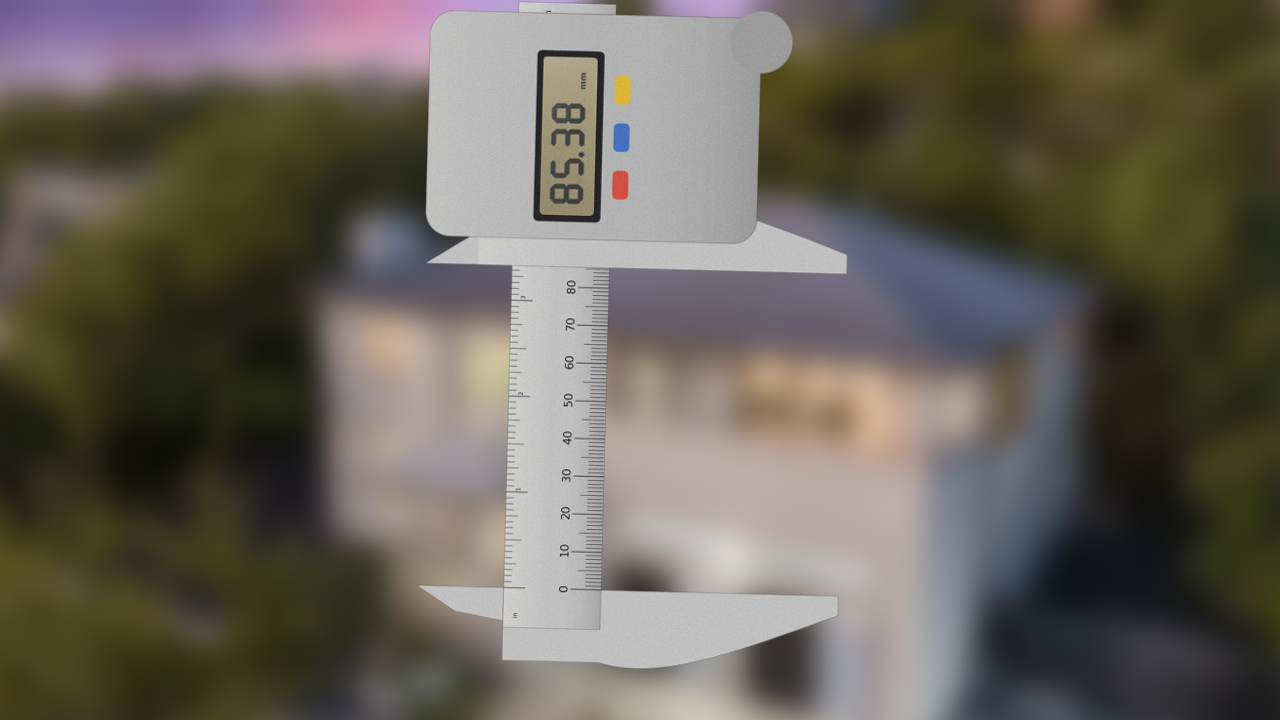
mm 85.38
